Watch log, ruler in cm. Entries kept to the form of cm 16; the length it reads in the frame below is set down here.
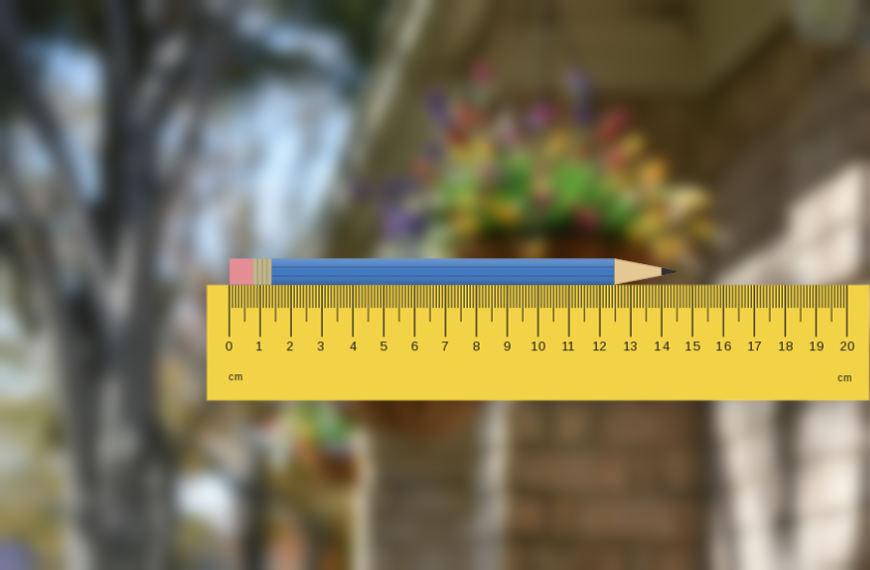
cm 14.5
